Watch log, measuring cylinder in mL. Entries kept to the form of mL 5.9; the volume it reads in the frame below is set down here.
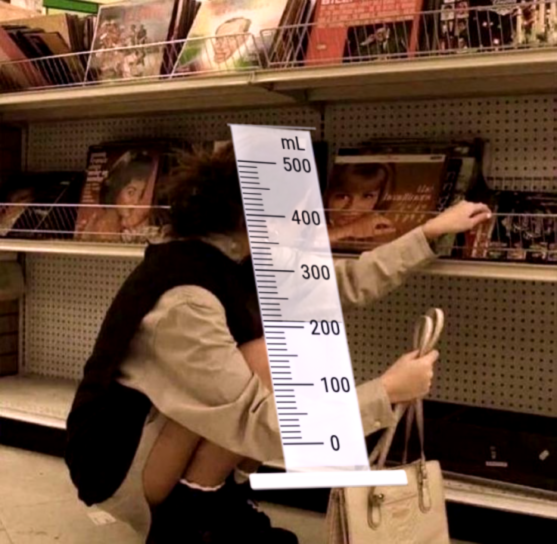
mL 210
